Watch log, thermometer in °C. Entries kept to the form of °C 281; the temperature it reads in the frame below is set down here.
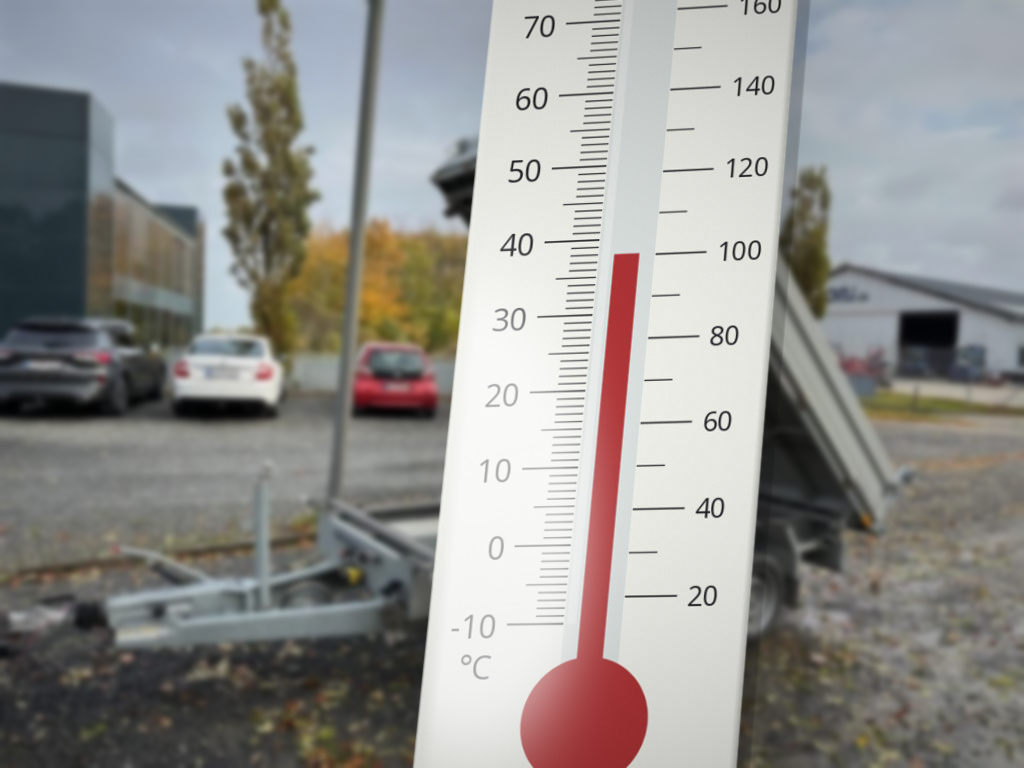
°C 38
